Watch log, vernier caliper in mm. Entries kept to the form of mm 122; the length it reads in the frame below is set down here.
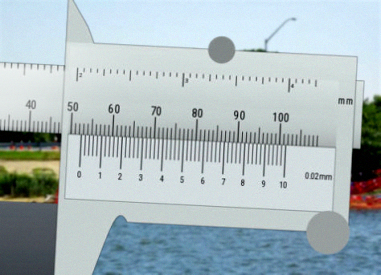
mm 52.5
